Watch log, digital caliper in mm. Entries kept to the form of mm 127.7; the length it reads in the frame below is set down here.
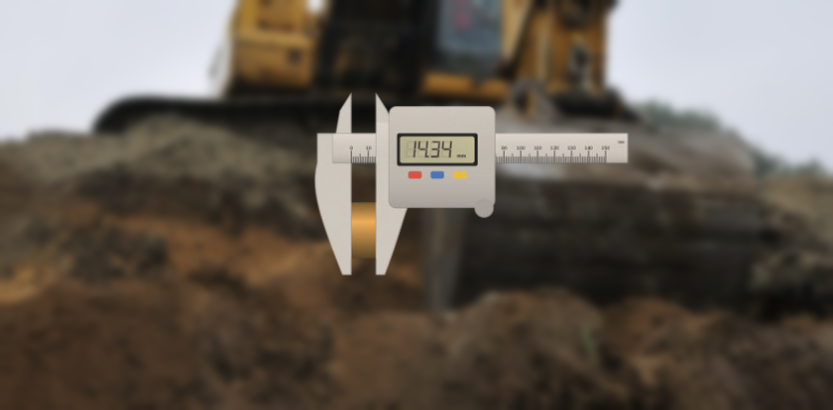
mm 14.34
